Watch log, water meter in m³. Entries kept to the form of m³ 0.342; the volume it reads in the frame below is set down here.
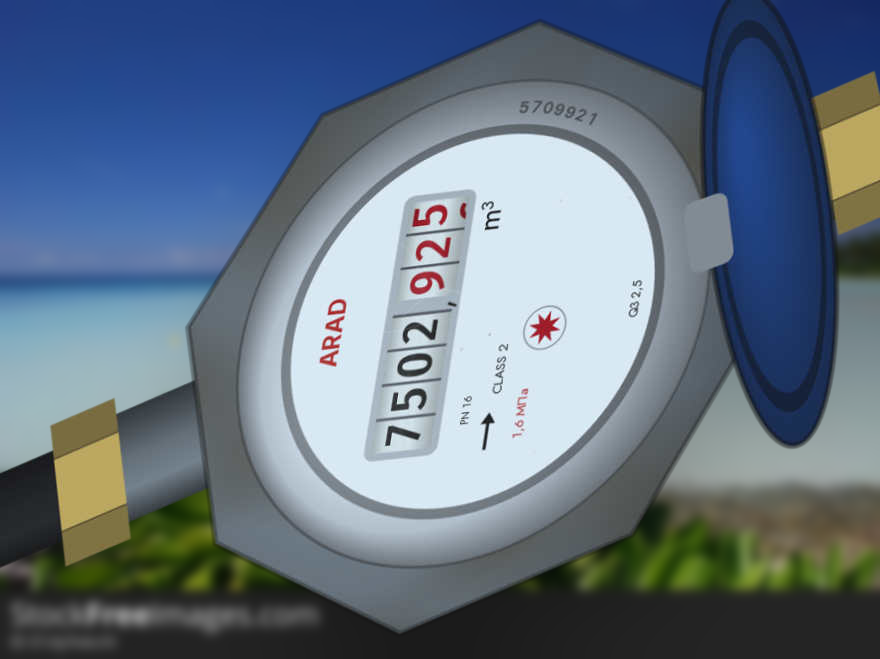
m³ 7502.925
